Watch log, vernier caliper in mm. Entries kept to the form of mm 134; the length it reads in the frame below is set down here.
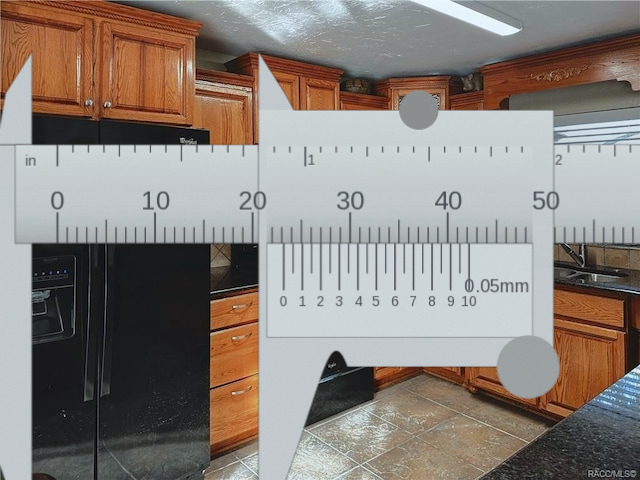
mm 23.2
